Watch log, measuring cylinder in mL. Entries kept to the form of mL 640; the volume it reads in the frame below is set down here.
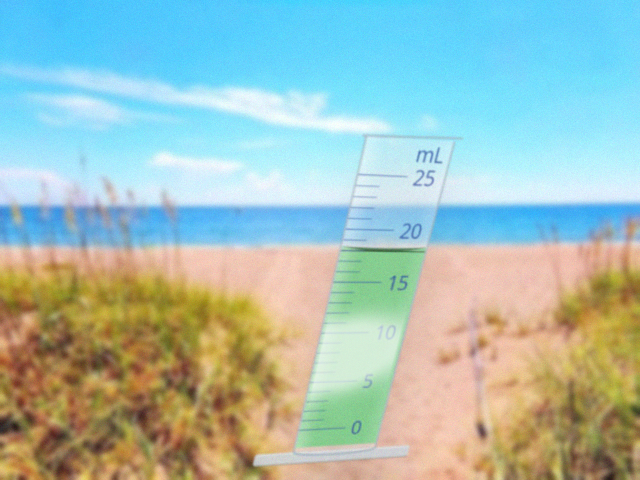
mL 18
